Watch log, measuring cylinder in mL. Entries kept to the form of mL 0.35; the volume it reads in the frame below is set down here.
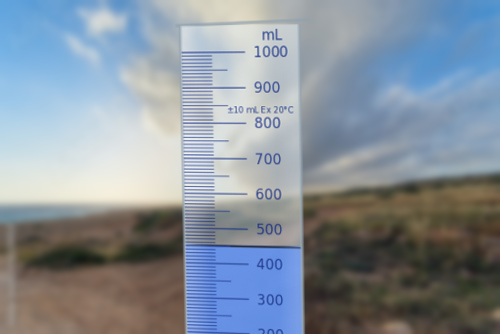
mL 450
